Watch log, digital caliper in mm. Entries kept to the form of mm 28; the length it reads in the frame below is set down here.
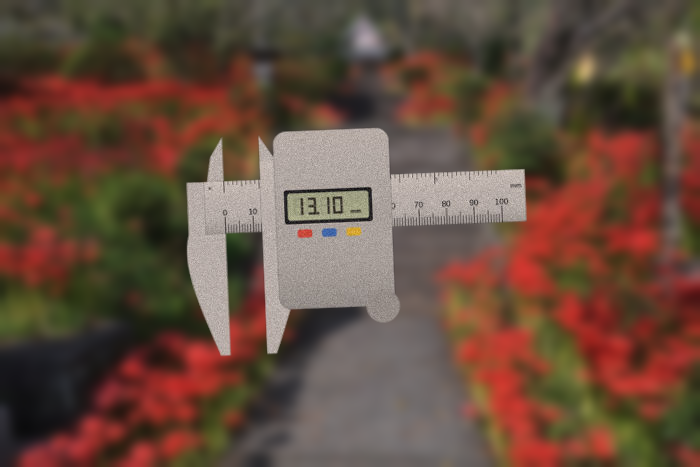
mm 13.10
